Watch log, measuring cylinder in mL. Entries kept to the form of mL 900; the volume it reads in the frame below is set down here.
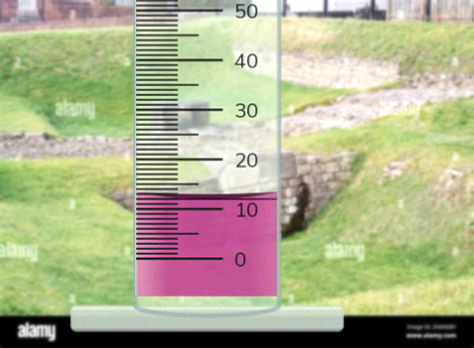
mL 12
